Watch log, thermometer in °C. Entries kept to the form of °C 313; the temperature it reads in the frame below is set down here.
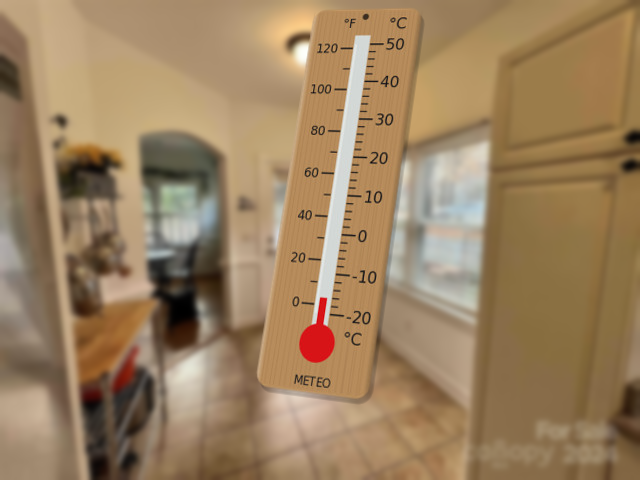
°C -16
